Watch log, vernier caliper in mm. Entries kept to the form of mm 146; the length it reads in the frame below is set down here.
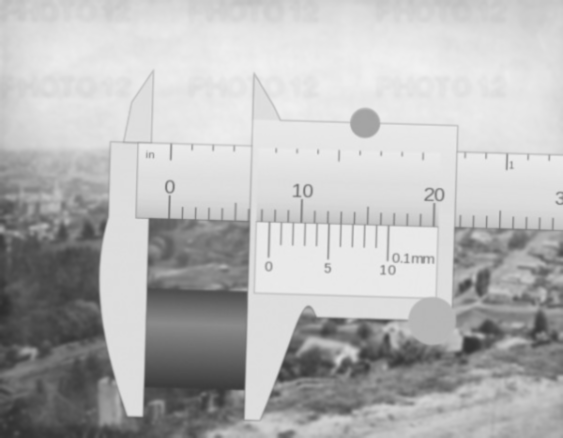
mm 7.6
